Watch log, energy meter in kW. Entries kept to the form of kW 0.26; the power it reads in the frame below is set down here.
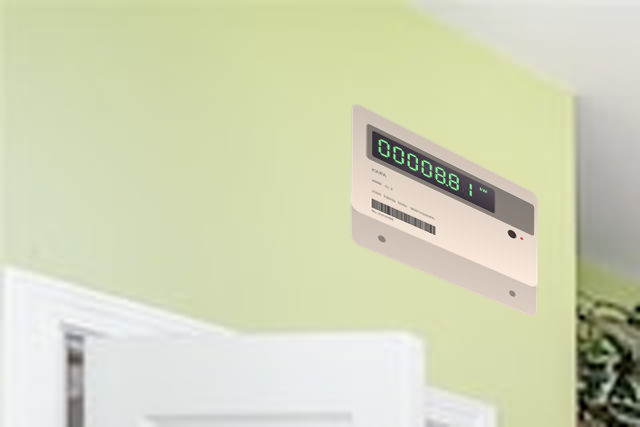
kW 8.81
